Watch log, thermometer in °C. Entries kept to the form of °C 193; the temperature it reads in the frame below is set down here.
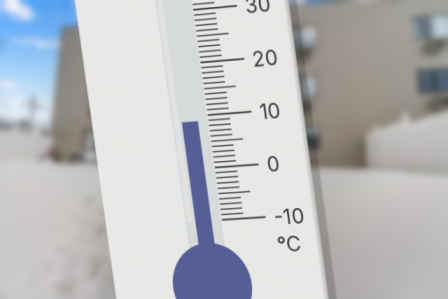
°C 9
